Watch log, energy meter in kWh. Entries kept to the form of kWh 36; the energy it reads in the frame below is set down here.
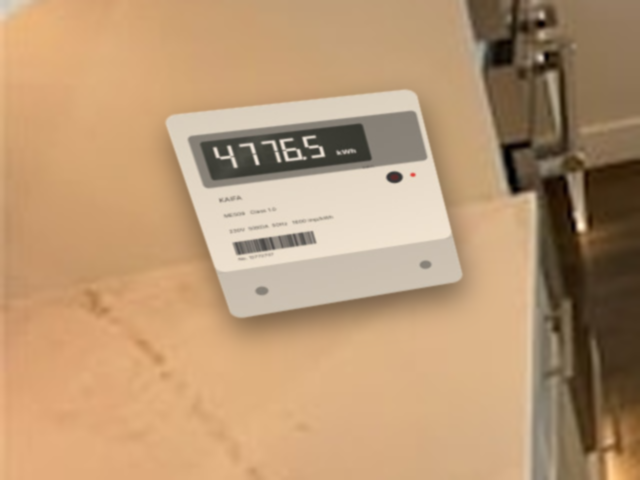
kWh 4776.5
